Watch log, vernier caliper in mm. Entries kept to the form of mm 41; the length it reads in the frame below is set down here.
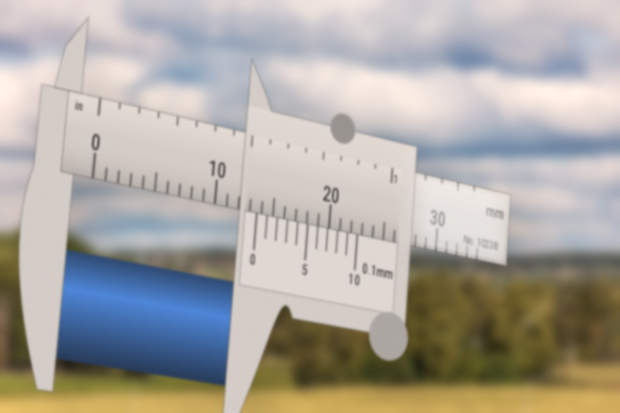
mm 13.6
